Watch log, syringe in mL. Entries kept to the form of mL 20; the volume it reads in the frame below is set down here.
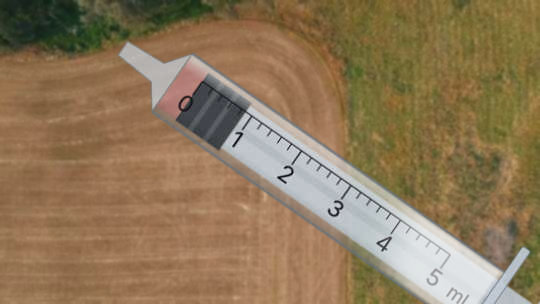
mL 0
